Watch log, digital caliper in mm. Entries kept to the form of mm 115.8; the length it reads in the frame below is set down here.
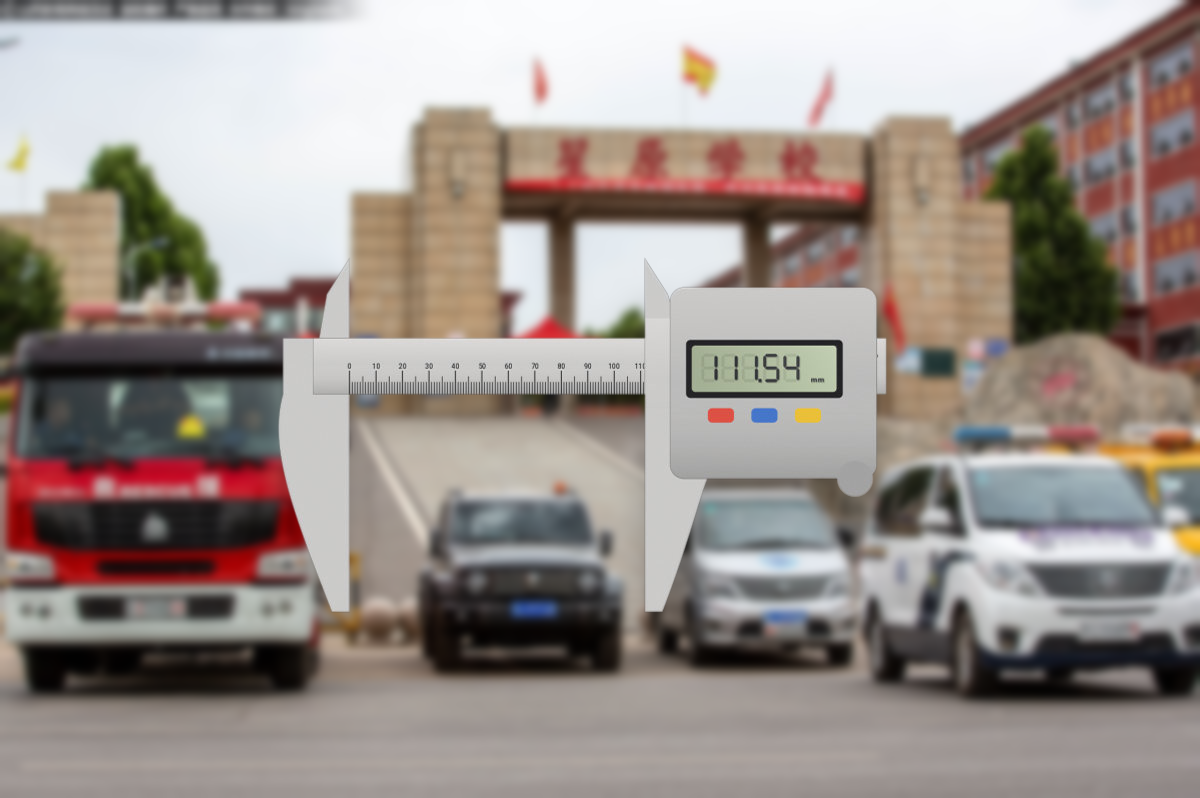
mm 111.54
